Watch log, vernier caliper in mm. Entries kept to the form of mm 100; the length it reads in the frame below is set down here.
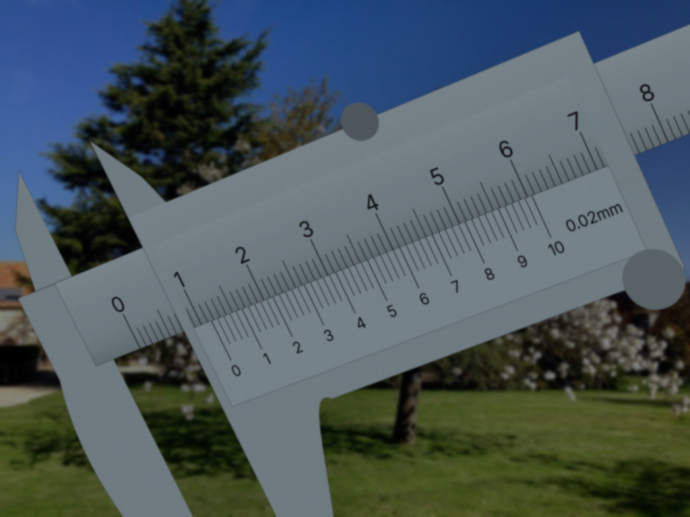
mm 11.6
